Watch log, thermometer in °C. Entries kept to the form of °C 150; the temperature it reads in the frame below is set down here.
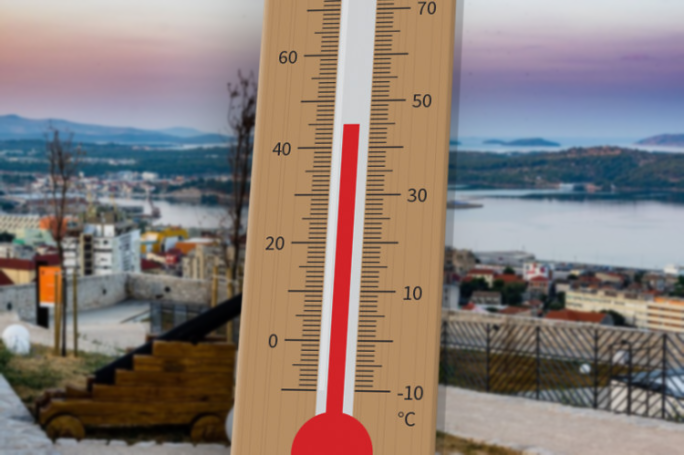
°C 45
